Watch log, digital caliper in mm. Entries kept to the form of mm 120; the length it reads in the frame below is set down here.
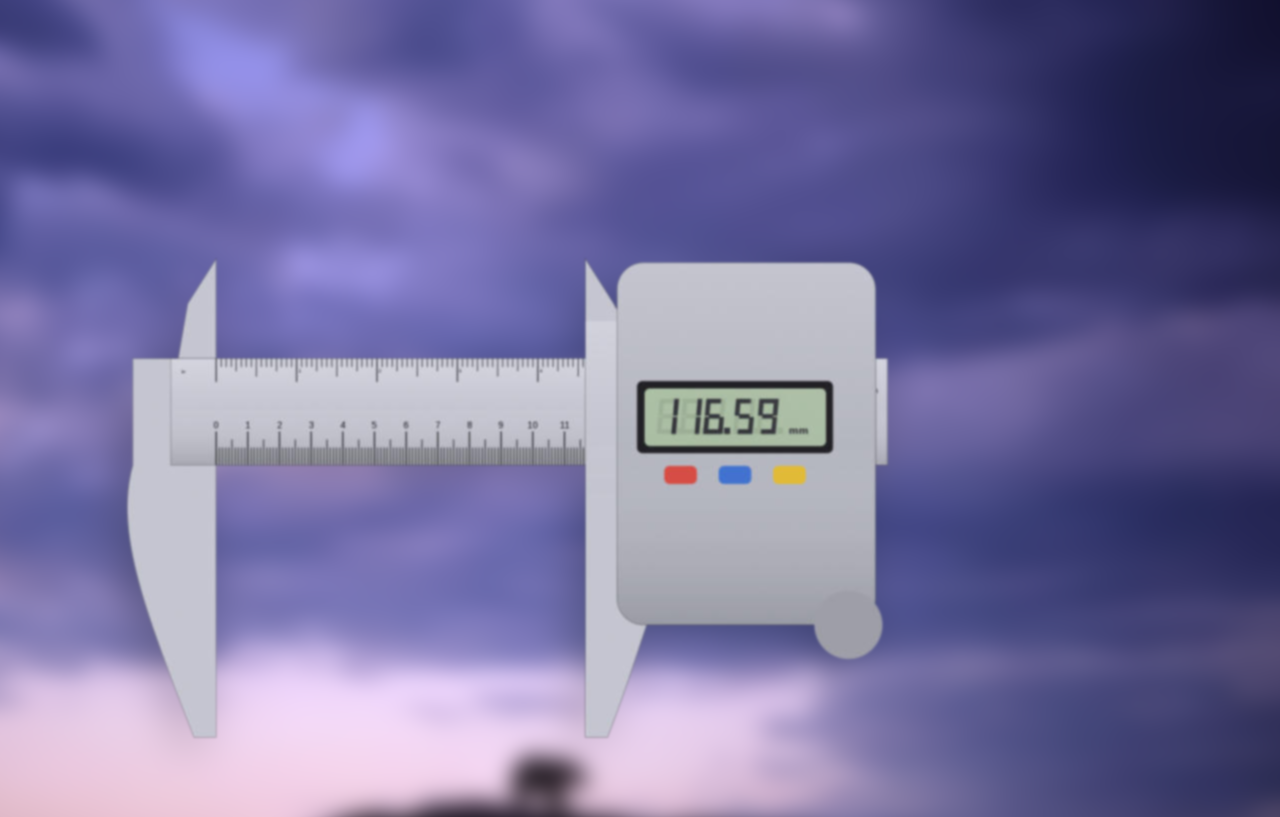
mm 116.59
